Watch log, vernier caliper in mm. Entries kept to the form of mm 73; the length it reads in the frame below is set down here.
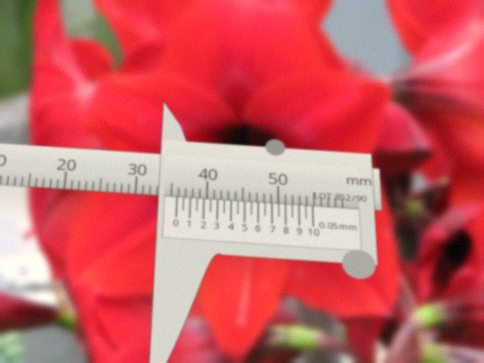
mm 35.8
